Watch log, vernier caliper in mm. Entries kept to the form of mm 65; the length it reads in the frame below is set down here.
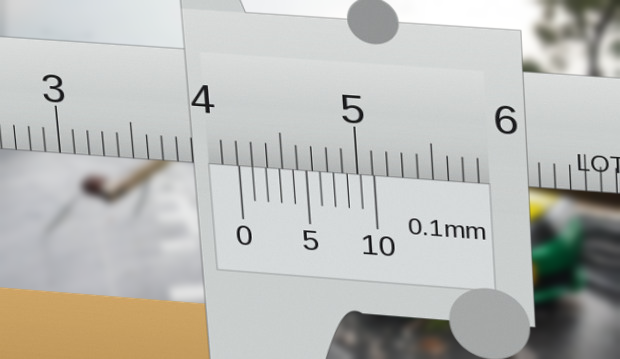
mm 42.1
